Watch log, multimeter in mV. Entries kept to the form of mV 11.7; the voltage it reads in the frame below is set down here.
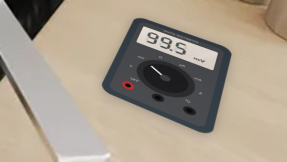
mV 99.5
